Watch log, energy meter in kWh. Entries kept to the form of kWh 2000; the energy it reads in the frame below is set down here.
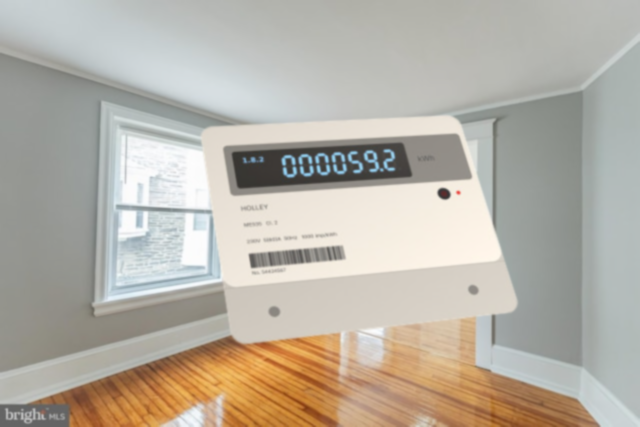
kWh 59.2
